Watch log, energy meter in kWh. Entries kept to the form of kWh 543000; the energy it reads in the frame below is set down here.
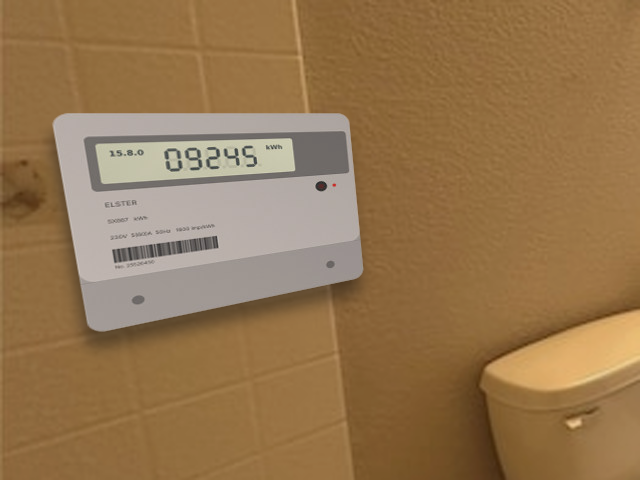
kWh 9245
